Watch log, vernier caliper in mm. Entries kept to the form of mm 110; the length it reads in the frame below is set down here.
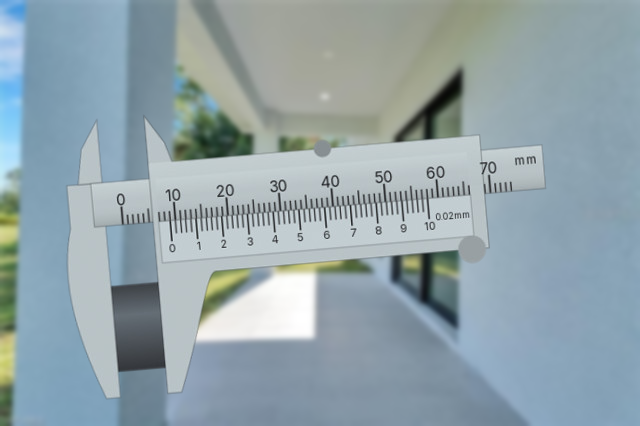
mm 9.0
